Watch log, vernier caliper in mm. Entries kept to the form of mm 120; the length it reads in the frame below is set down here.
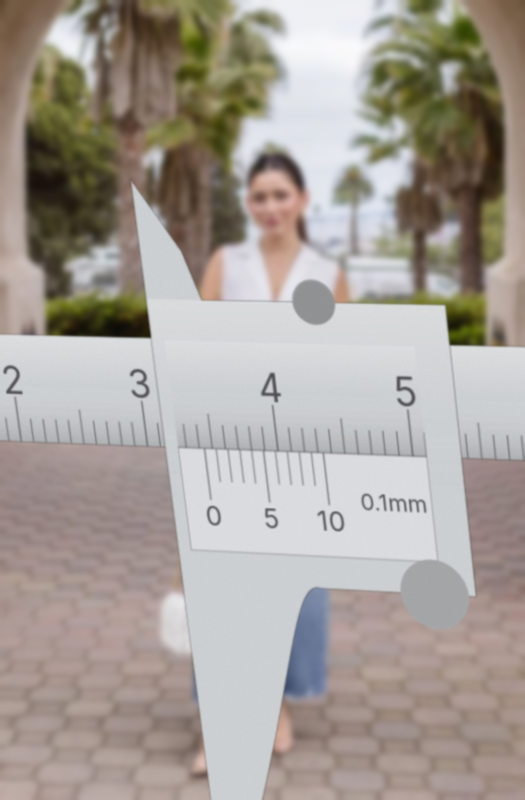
mm 34.4
